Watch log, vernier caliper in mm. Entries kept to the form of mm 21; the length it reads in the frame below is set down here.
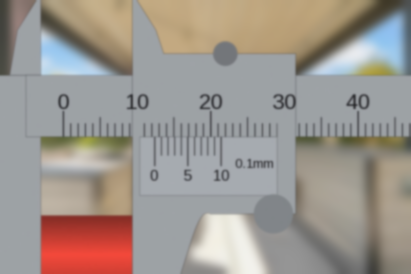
mm 12.4
